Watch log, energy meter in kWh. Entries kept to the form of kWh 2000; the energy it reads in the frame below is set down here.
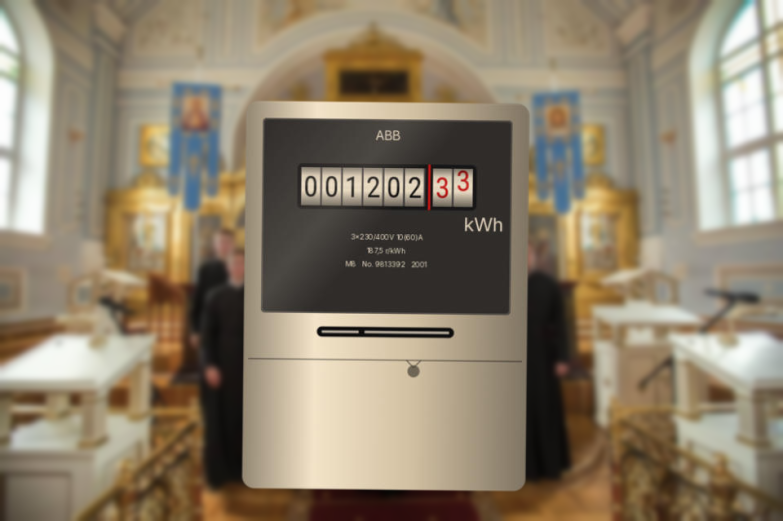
kWh 1202.33
